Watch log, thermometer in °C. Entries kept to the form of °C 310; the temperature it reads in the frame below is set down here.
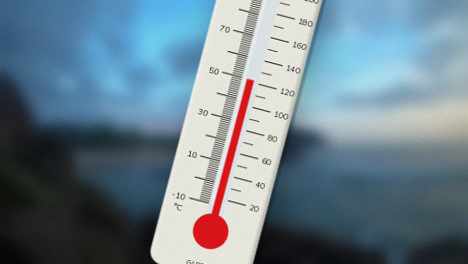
°C 50
